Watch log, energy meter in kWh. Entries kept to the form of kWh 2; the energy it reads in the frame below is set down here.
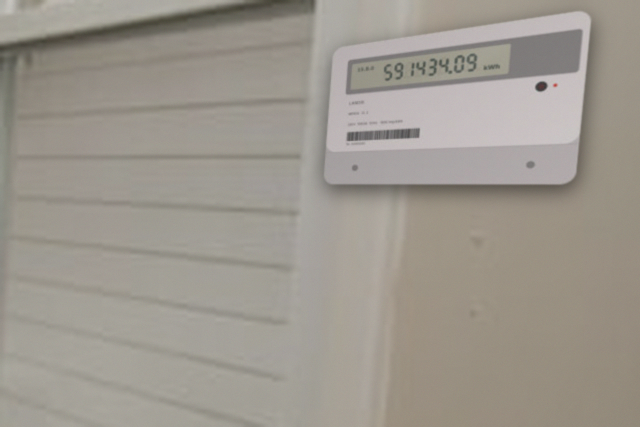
kWh 591434.09
